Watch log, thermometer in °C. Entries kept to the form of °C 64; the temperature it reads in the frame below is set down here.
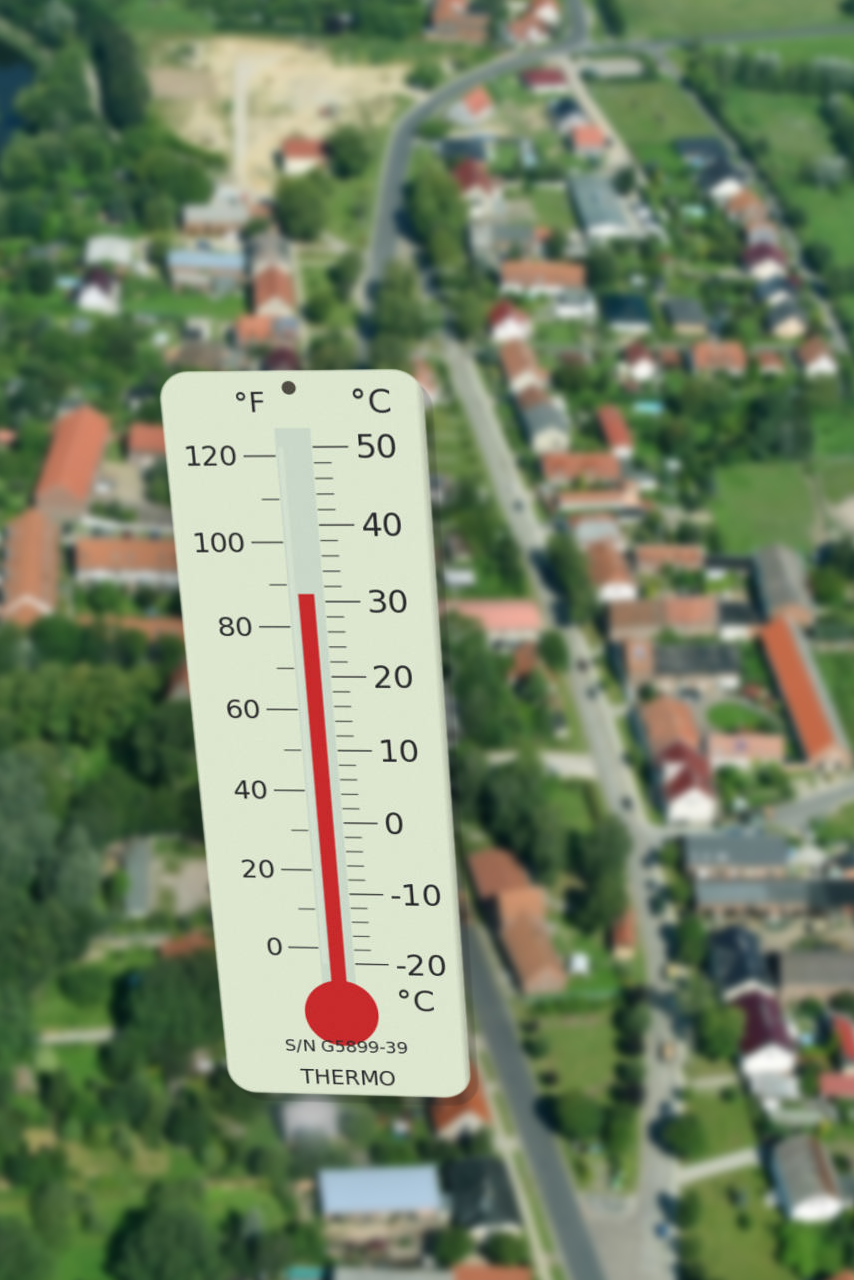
°C 31
